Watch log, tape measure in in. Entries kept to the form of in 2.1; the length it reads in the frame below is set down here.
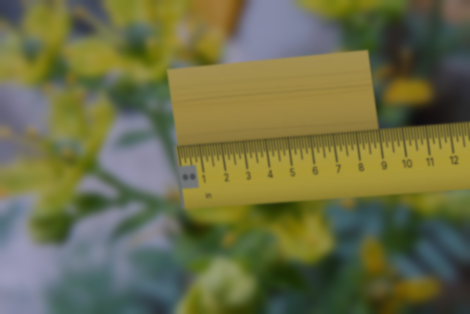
in 9
